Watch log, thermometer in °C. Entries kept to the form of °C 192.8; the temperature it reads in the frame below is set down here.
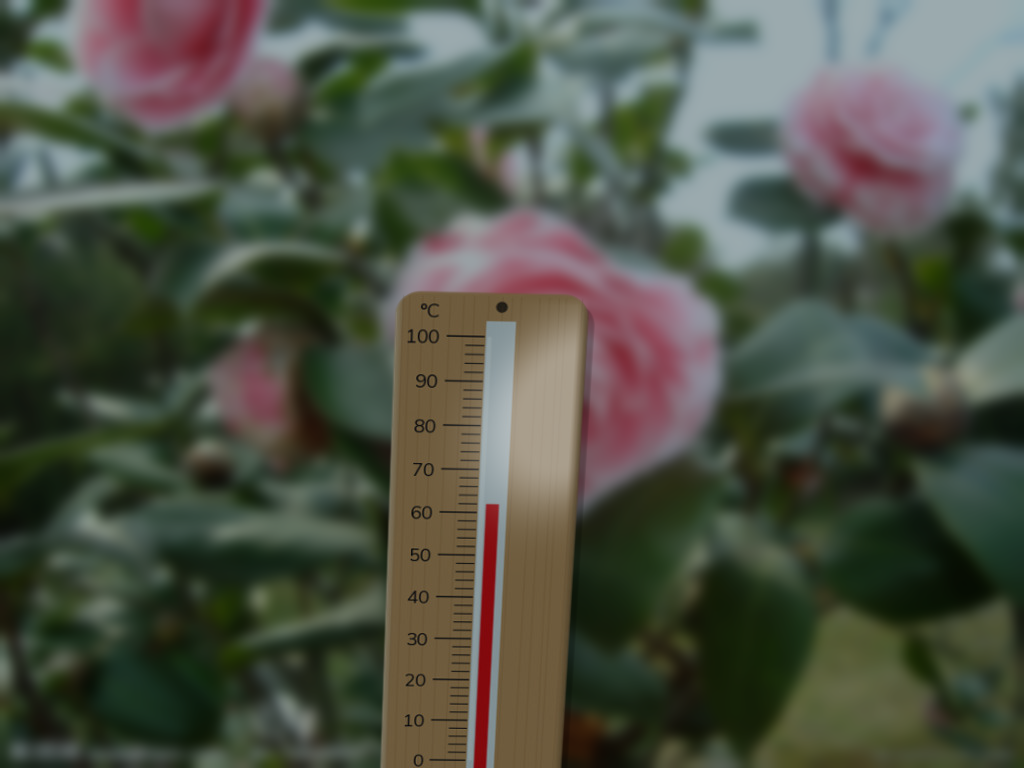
°C 62
